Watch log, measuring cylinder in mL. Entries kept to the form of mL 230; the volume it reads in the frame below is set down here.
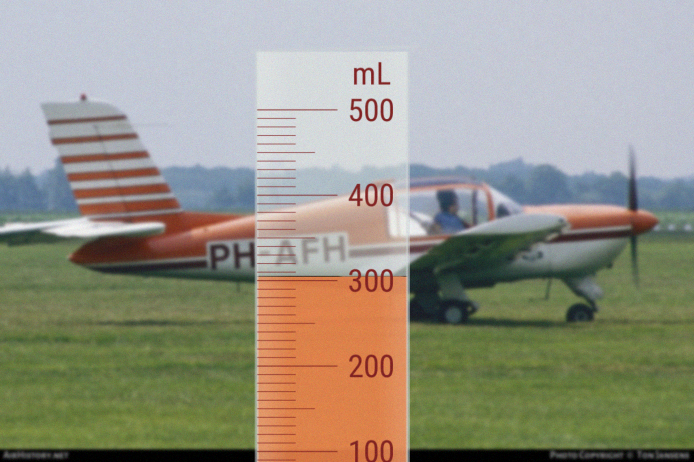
mL 305
